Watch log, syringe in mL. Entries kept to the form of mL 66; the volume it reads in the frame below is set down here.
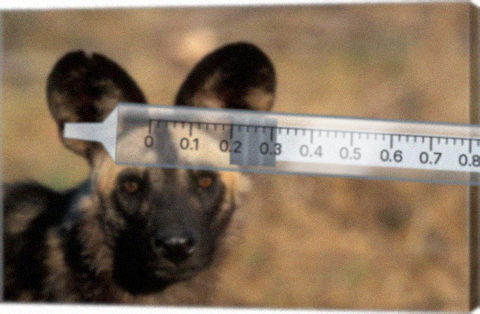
mL 0.2
